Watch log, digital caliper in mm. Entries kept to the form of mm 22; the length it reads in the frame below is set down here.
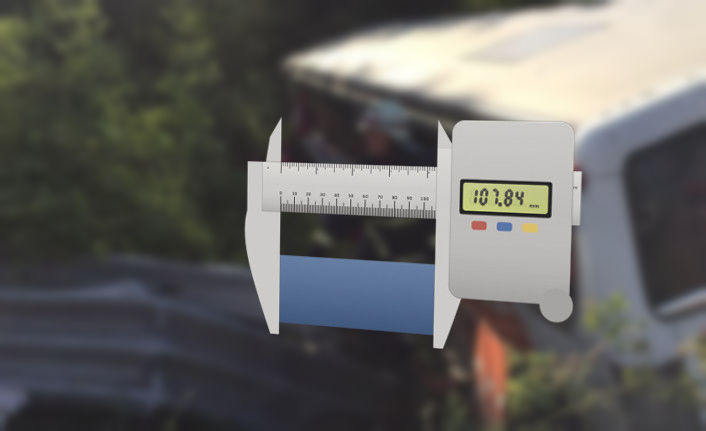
mm 107.84
